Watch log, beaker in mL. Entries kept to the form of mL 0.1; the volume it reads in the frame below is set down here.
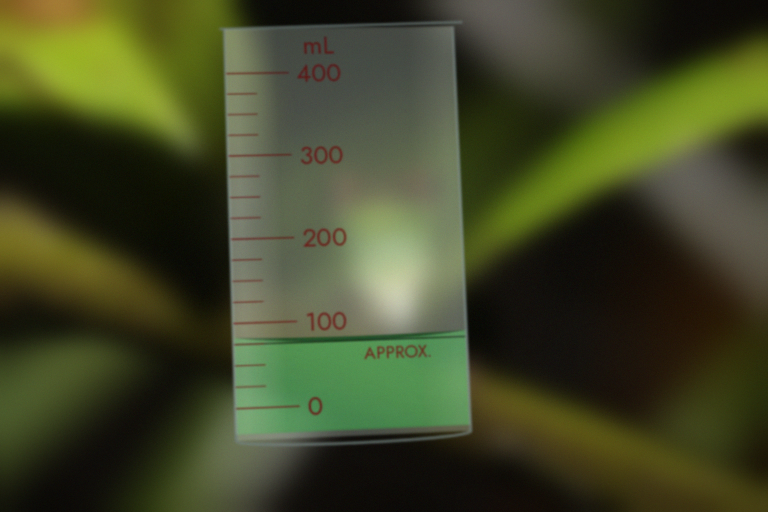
mL 75
